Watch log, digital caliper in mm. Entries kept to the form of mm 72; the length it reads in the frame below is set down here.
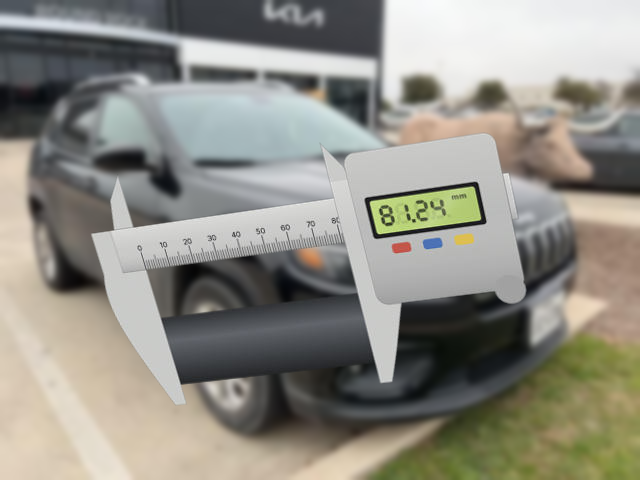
mm 81.24
